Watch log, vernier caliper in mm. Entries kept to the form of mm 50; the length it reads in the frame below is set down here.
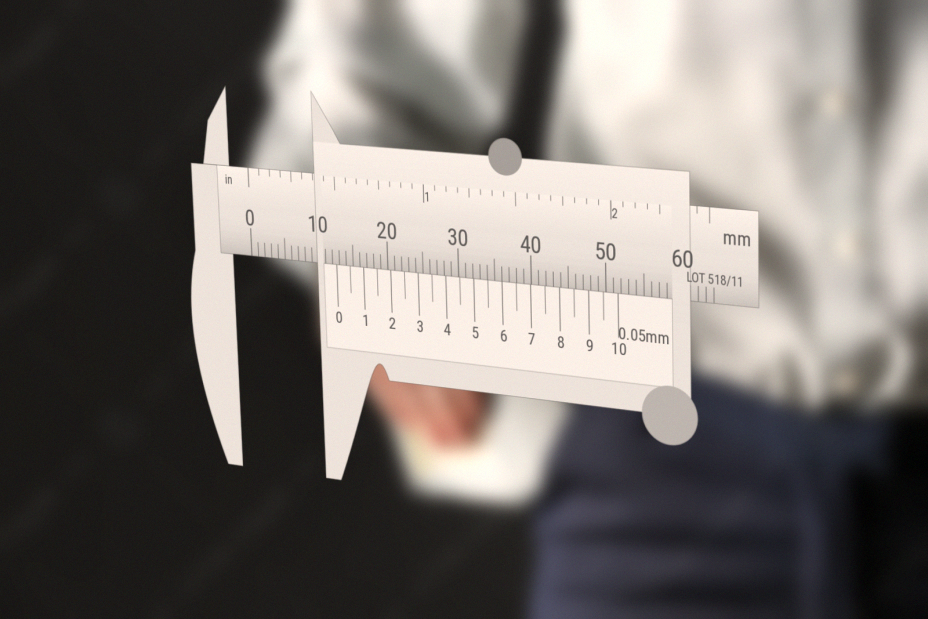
mm 12.6
